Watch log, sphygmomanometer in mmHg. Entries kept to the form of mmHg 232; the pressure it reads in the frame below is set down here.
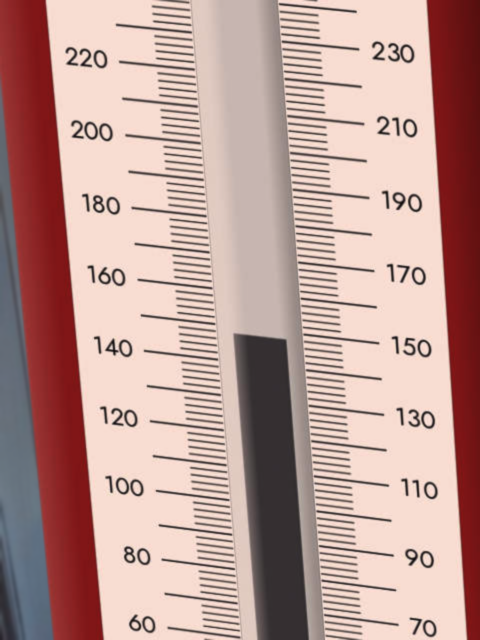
mmHg 148
